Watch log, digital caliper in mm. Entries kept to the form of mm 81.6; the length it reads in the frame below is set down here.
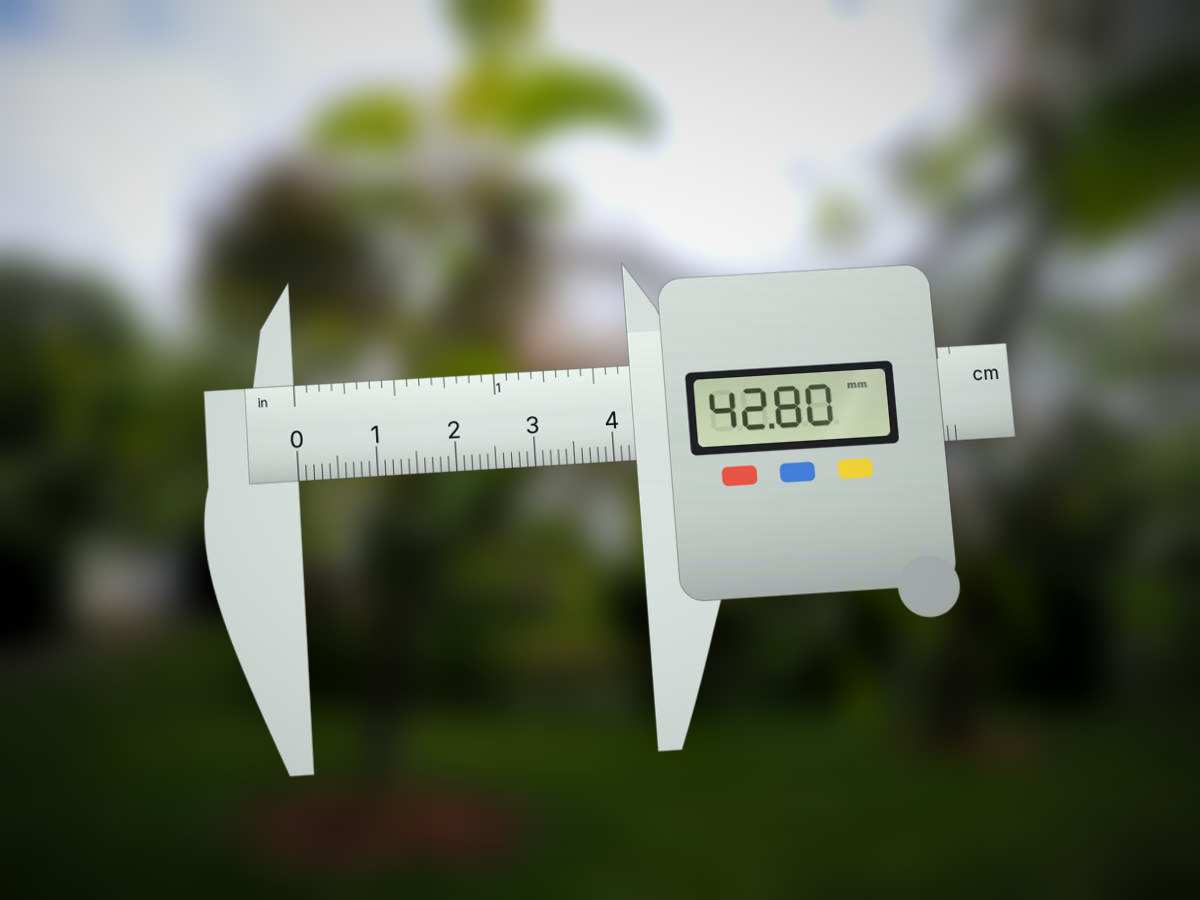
mm 42.80
